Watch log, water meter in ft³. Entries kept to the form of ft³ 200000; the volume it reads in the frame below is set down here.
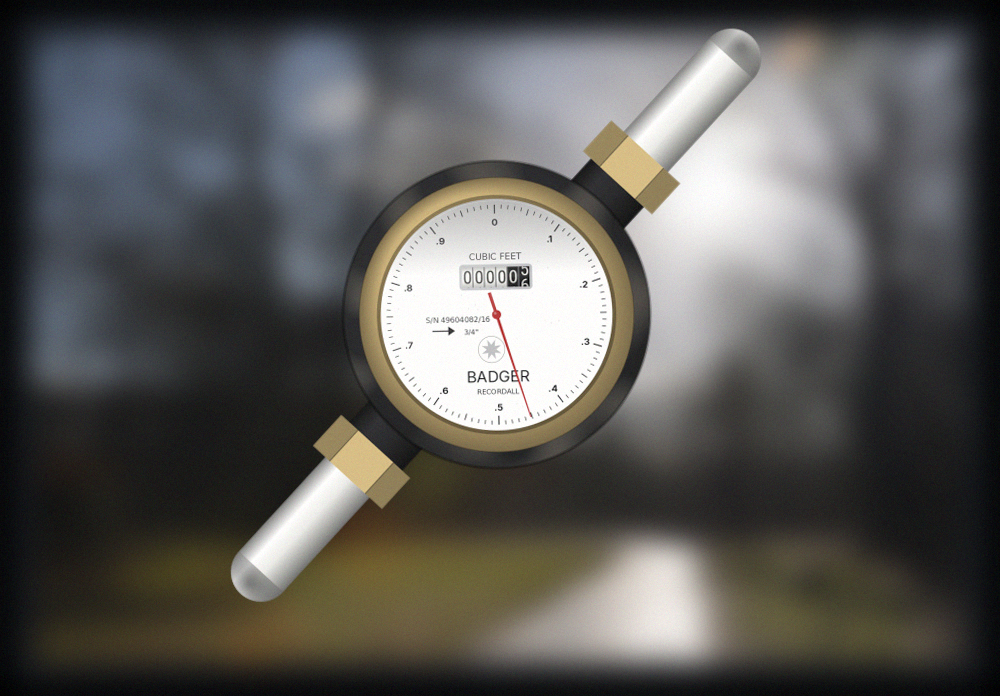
ft³ 5.45
